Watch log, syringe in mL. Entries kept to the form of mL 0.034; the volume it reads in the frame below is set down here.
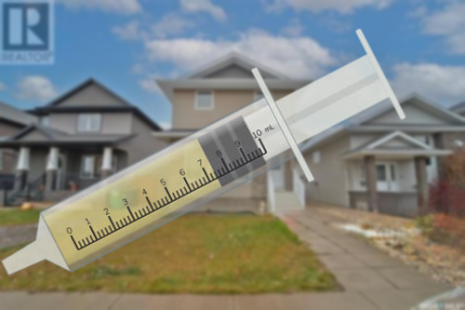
mL 7.4
